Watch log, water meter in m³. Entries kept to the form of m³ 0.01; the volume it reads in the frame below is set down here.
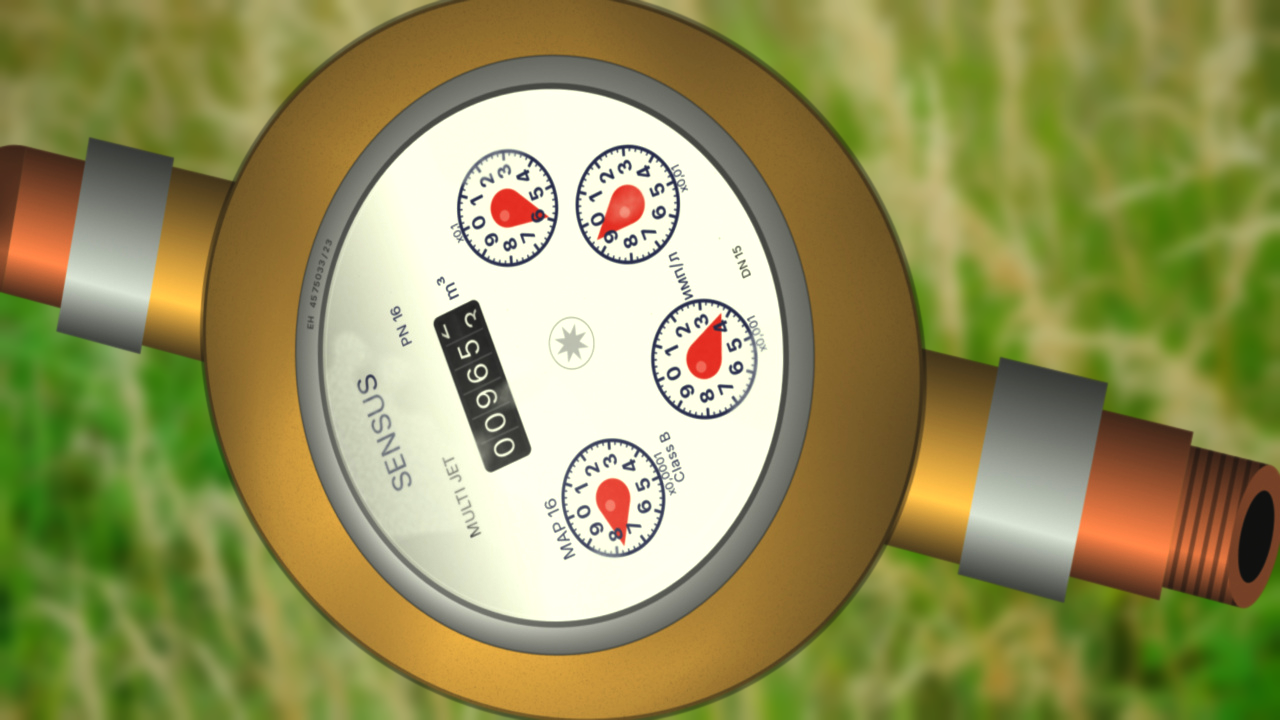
m³ 9652.5937
